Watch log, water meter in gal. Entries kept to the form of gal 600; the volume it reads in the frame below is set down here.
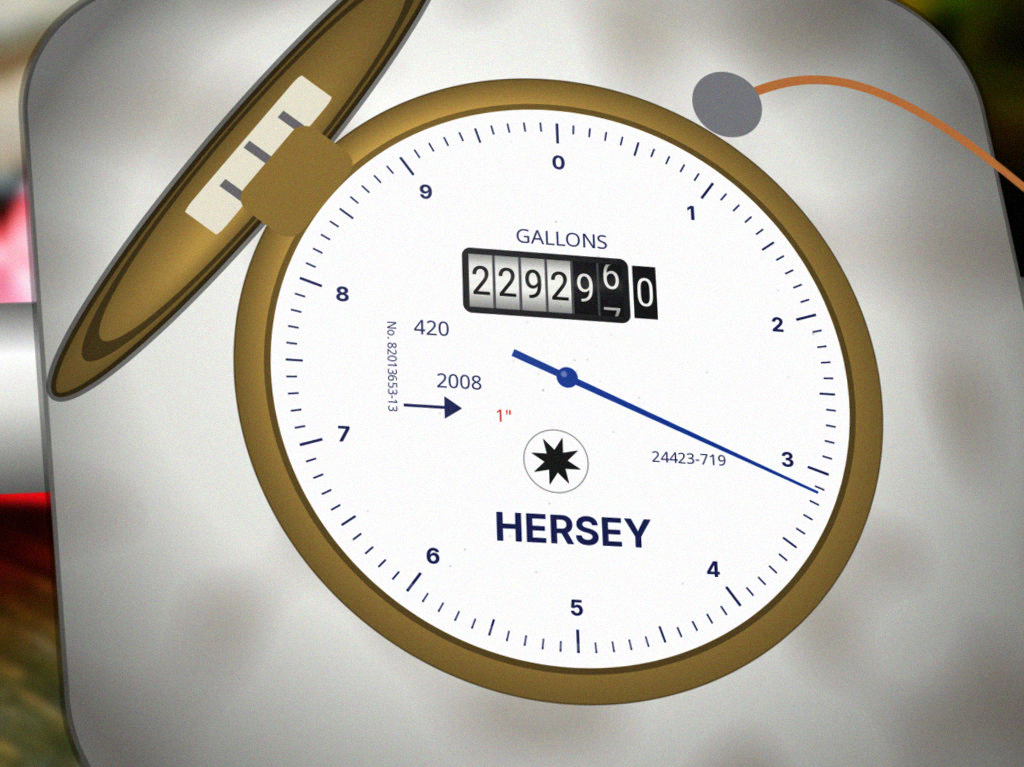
gal 2292963.1
